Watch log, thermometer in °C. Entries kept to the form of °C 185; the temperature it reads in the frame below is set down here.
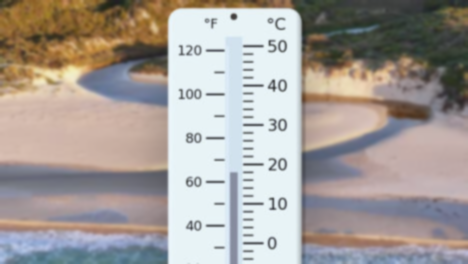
°C 18
